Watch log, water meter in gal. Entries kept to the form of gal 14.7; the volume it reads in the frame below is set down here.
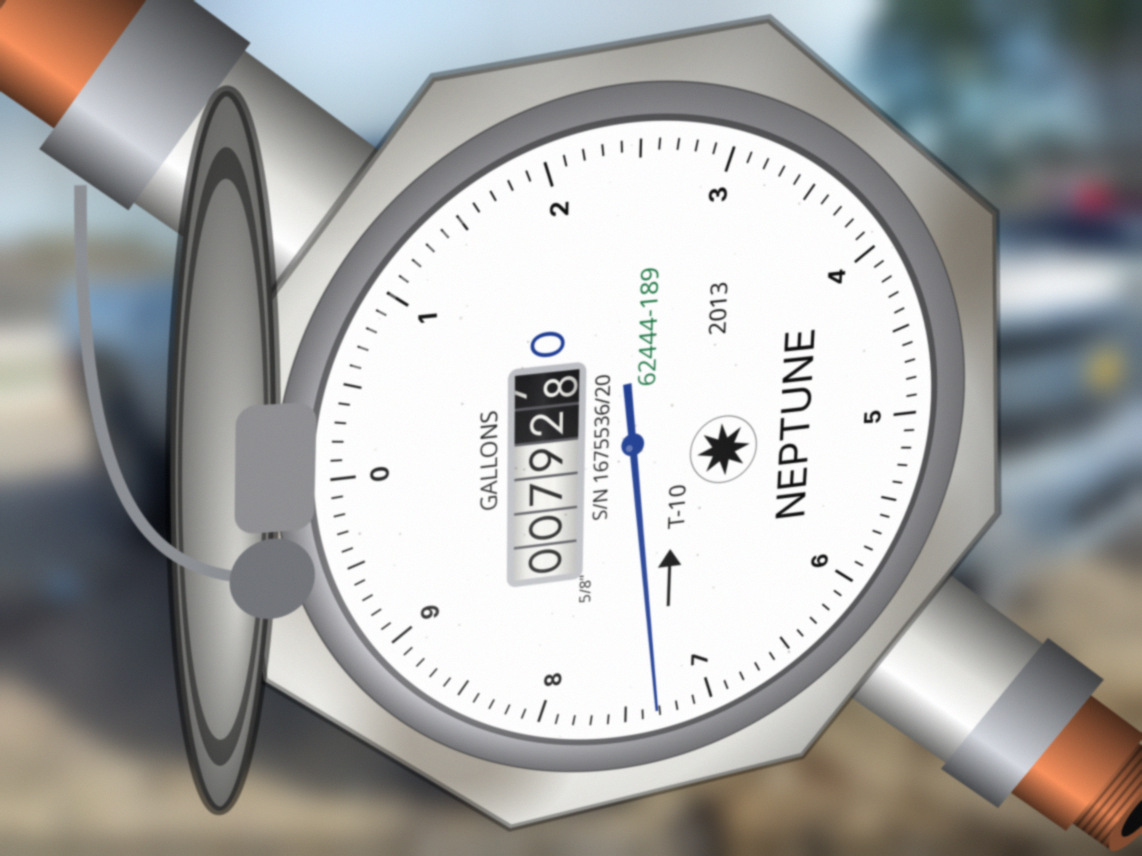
gal 79277.3
